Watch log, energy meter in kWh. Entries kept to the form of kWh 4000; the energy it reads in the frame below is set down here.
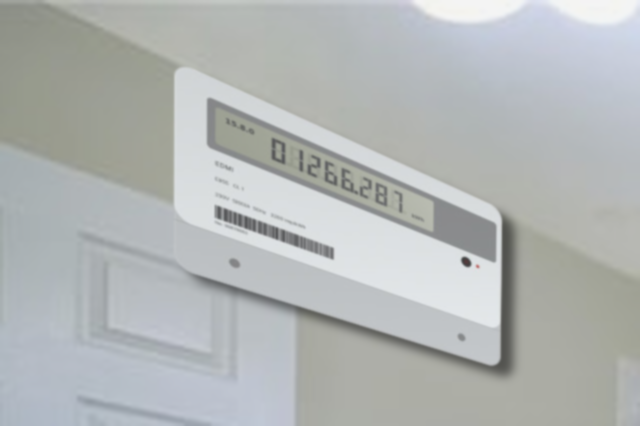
kWh 1266.287
